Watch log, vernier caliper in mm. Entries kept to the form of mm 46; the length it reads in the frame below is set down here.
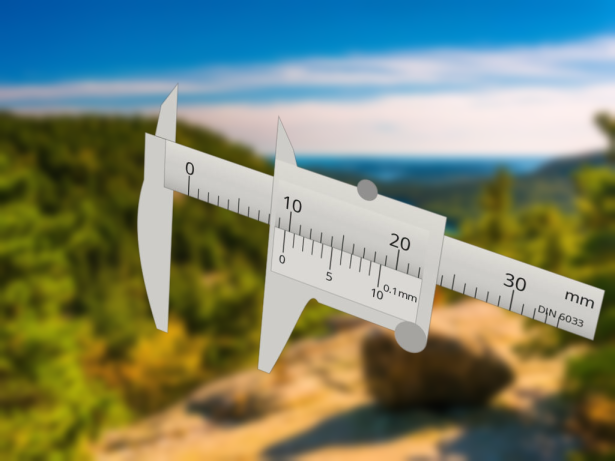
mm 9.6
